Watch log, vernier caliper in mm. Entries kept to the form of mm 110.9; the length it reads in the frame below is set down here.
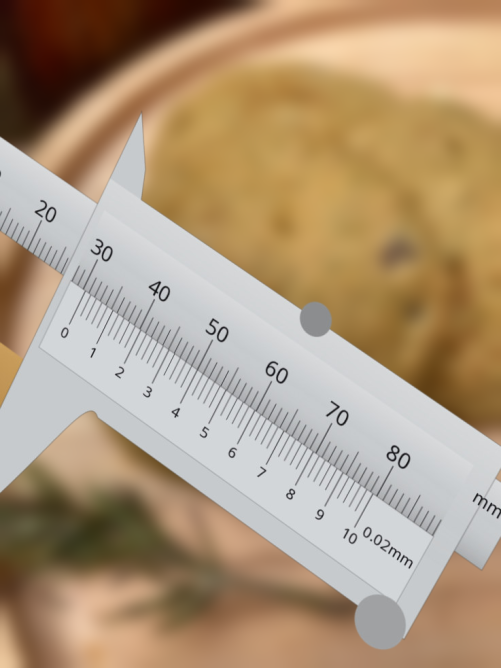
mm 30.4
